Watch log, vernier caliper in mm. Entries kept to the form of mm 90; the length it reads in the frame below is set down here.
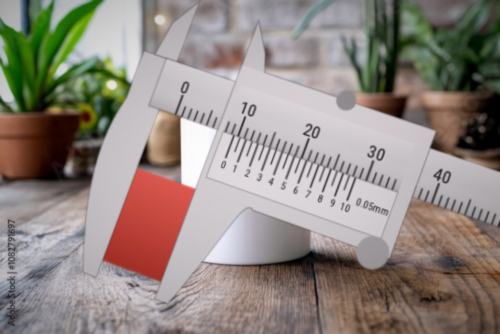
mm 9.4
